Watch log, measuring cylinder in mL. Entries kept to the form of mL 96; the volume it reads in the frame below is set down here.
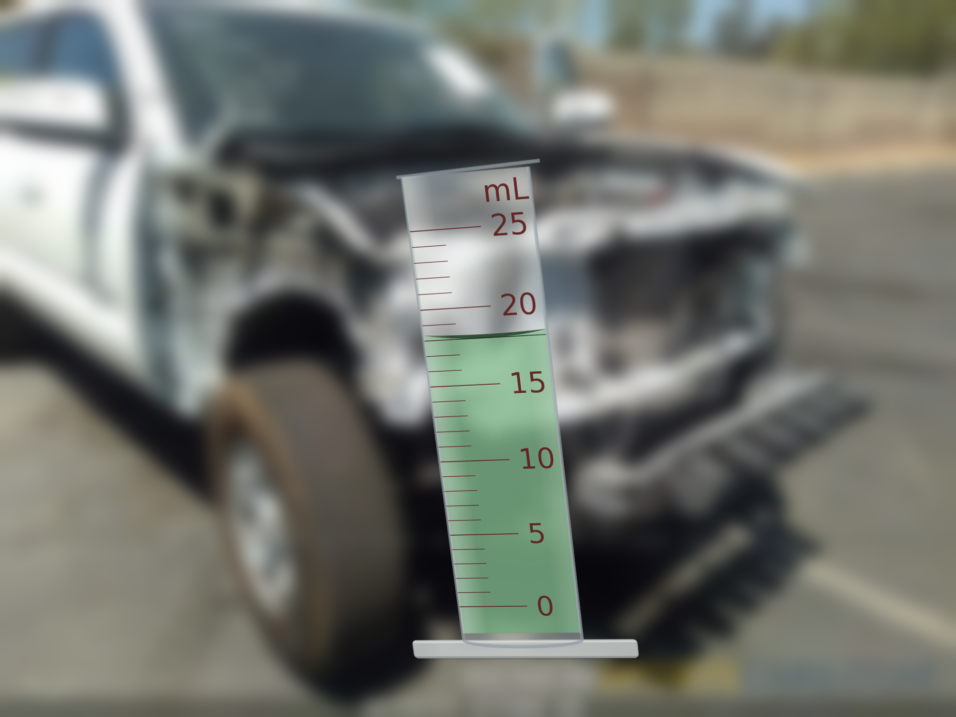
mL 18
